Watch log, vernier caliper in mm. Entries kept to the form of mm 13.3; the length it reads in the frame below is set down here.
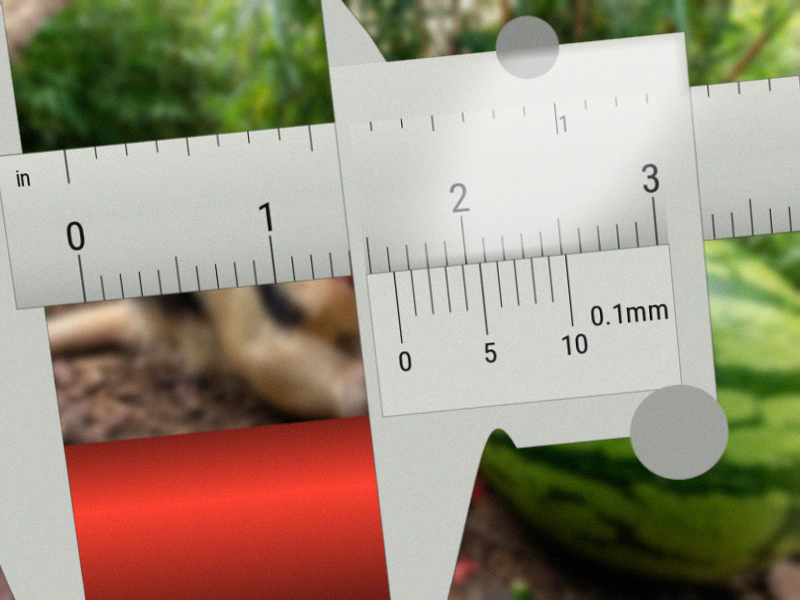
mm 16.2
